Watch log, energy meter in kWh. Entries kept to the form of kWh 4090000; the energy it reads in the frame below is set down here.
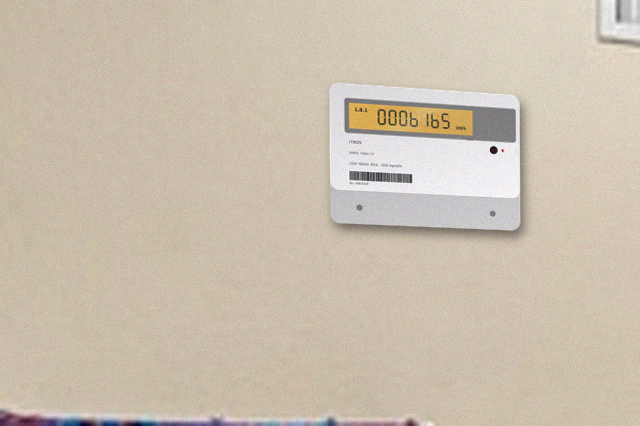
kWh 6165
